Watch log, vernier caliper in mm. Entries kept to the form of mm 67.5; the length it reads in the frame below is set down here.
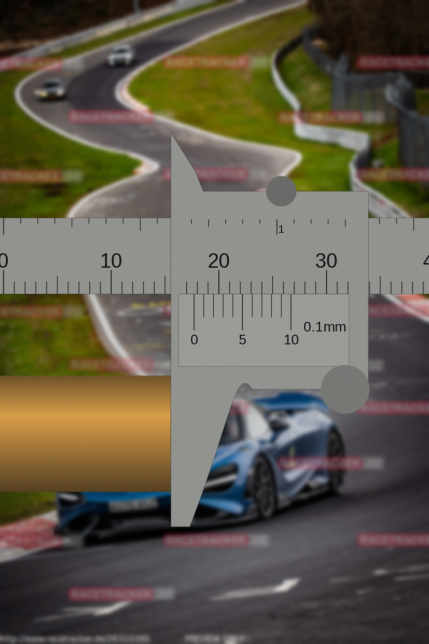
mm 17.7
